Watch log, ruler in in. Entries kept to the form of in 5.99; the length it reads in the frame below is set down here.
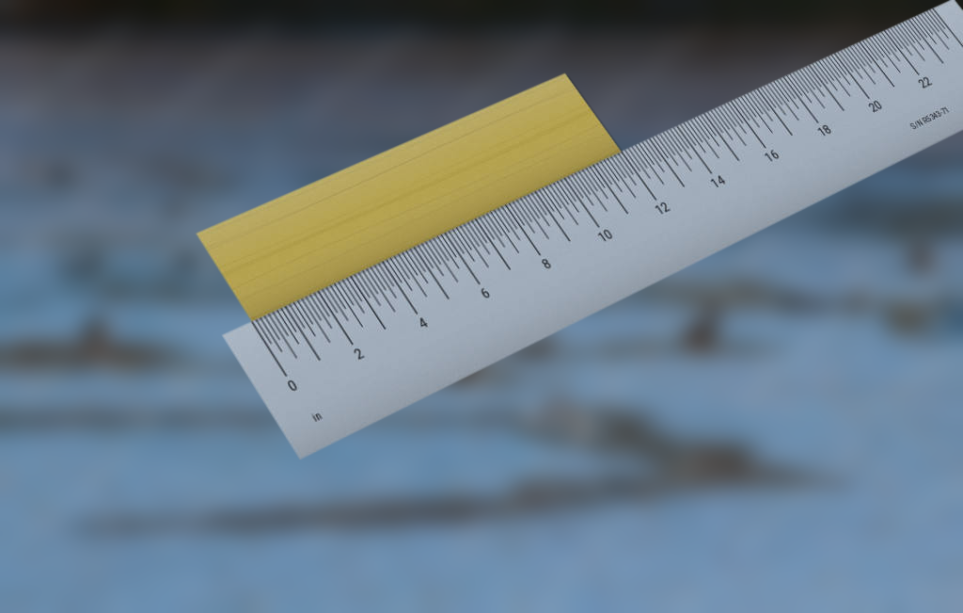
in 12
